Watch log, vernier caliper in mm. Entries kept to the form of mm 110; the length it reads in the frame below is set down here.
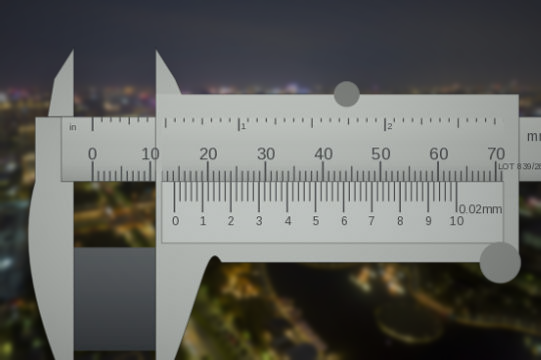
mm 14.2
